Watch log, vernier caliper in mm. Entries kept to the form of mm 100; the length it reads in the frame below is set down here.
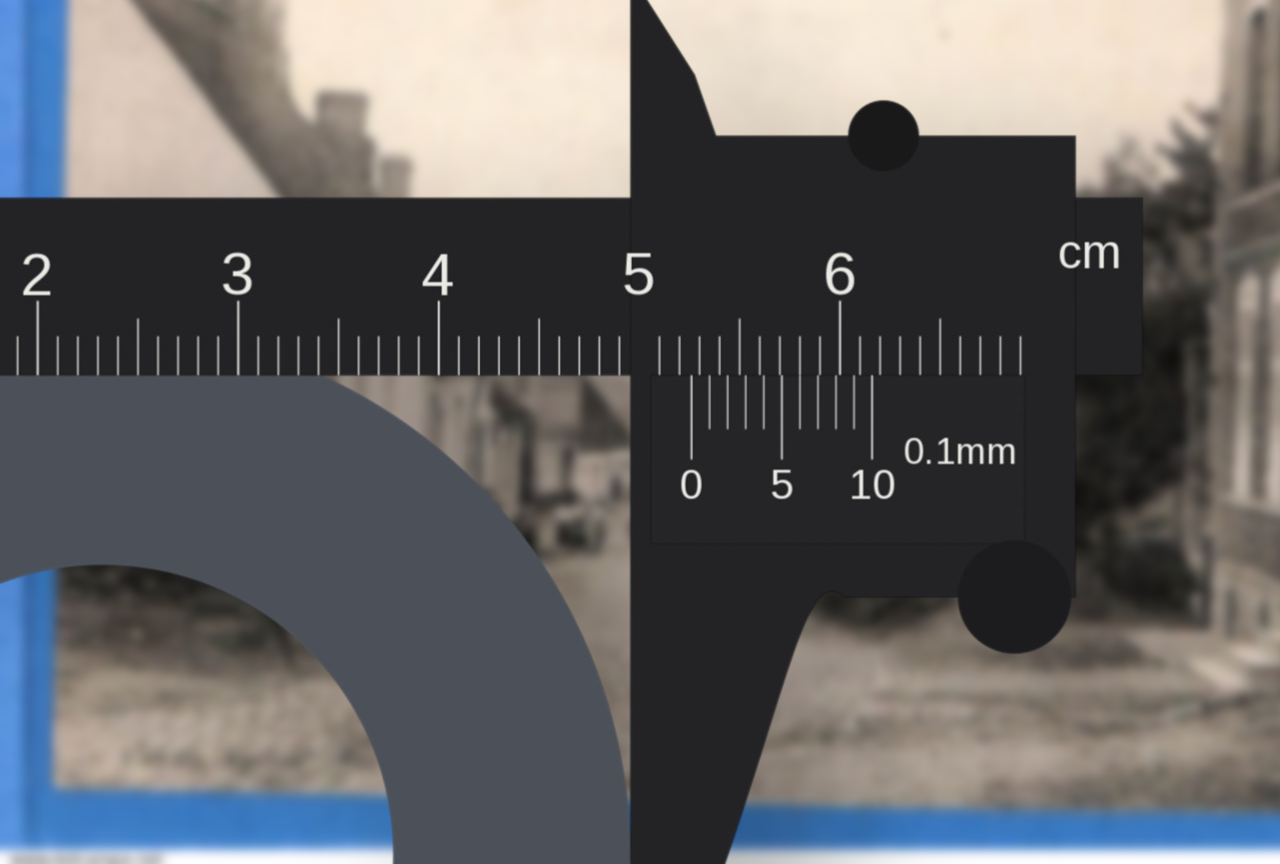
mm 52.6
